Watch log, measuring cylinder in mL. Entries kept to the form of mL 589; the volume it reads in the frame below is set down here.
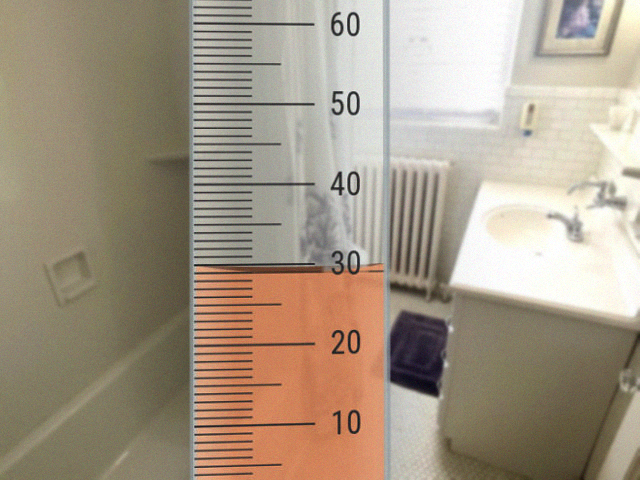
mL 29
